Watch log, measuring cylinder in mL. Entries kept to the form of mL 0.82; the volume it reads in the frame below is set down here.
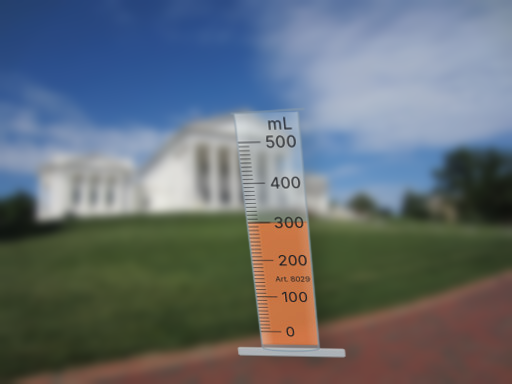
mL 300
